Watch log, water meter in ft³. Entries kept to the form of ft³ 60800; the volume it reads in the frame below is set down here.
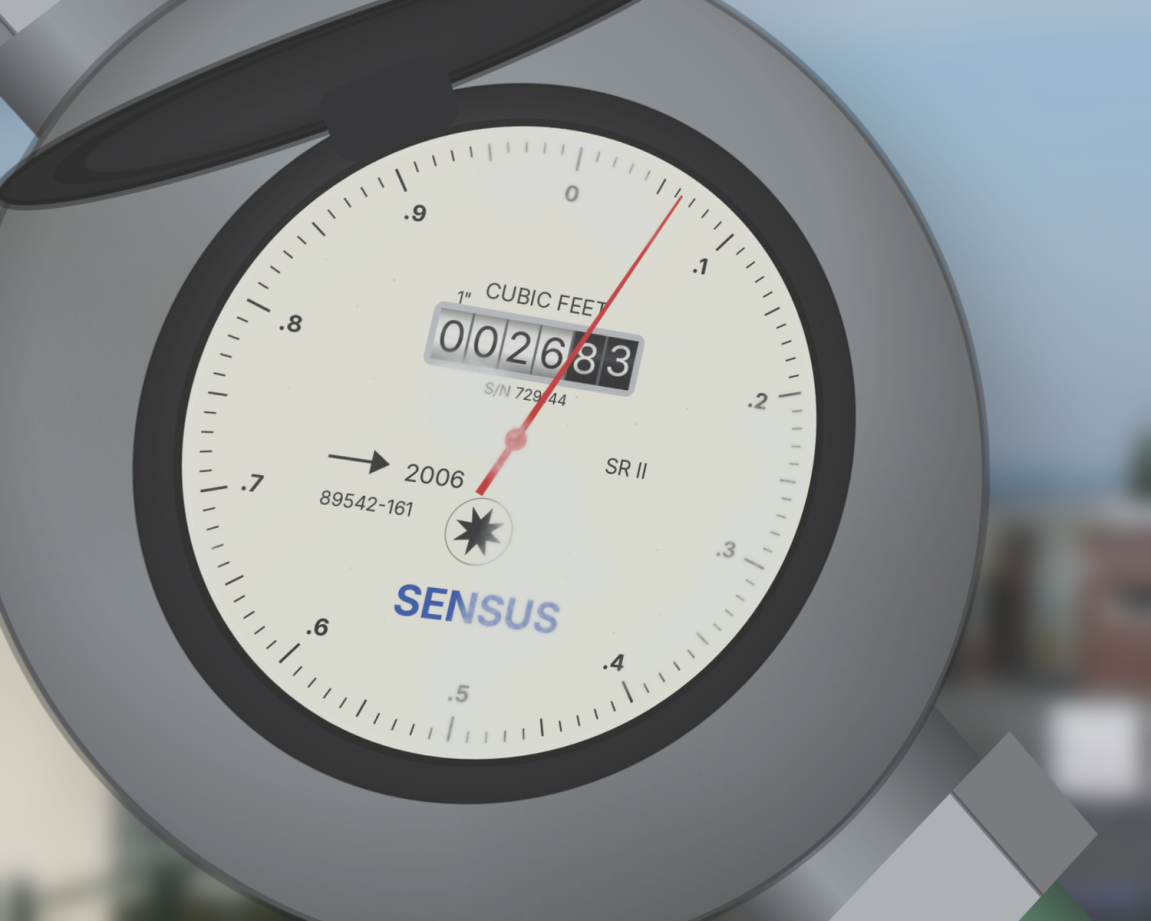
ft³ 2683.06
